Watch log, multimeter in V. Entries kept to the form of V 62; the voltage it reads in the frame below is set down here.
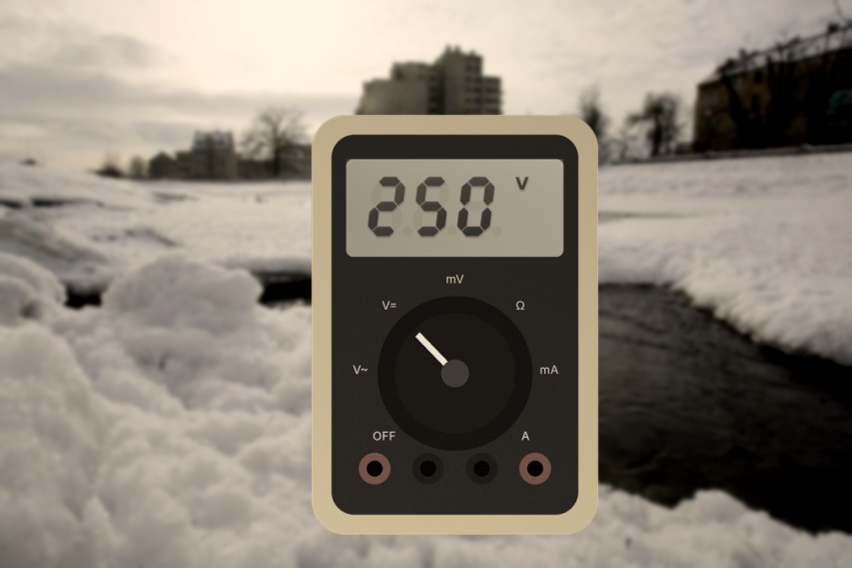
V 250
